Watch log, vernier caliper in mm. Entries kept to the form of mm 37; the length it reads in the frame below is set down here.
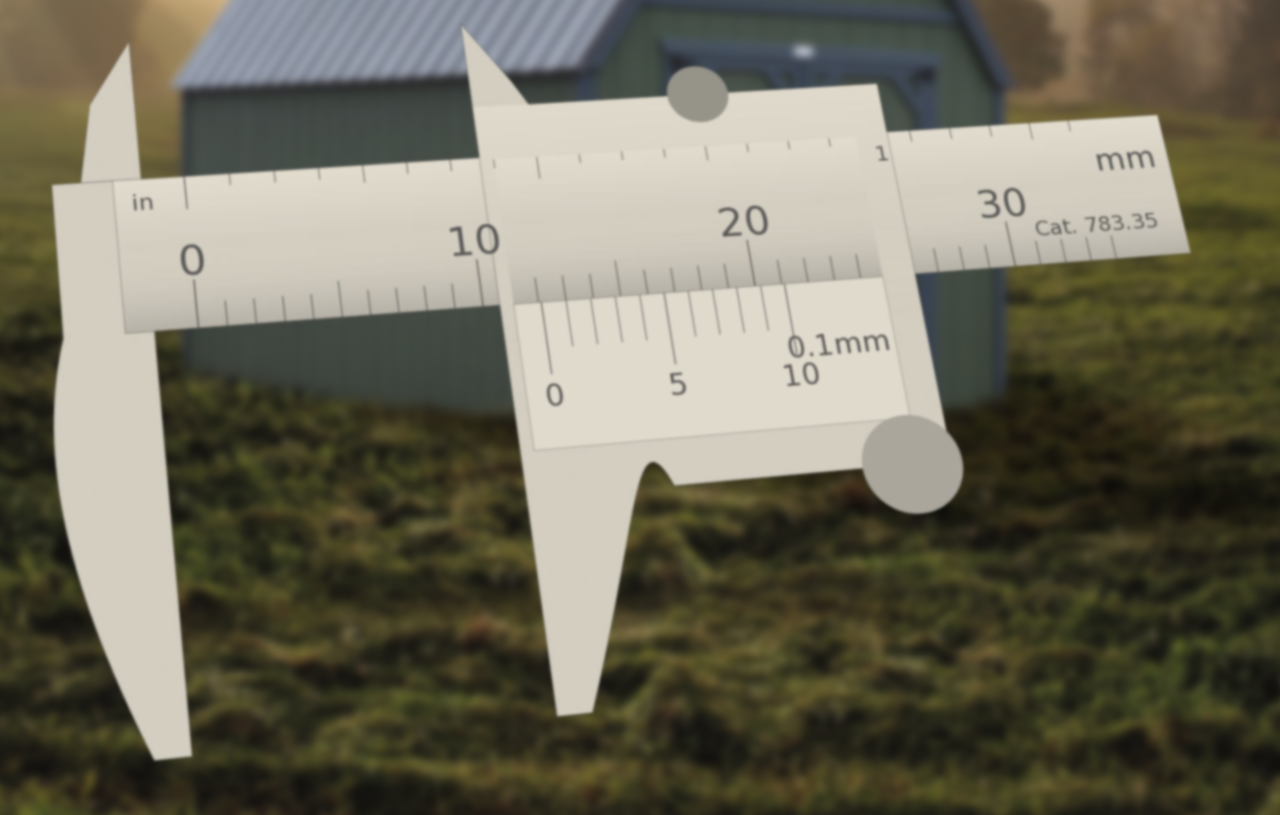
mm 12.1
